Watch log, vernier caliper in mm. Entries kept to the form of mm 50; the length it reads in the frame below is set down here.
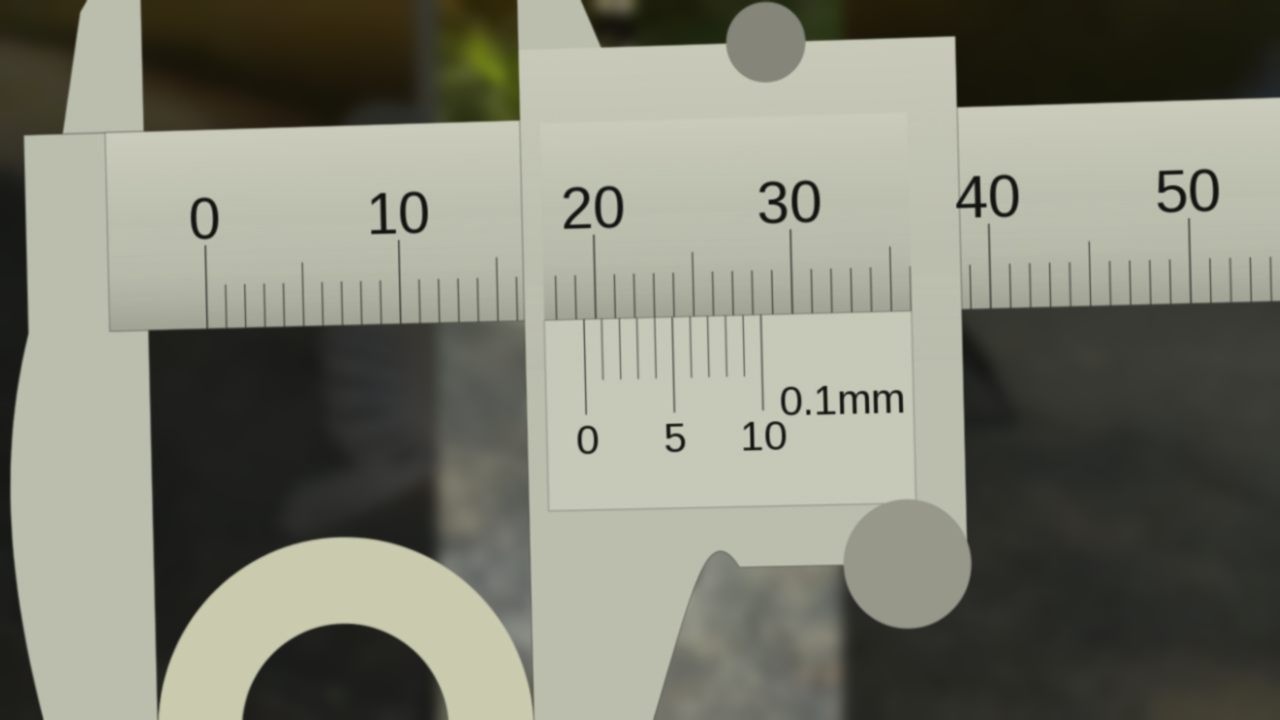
mm 19.4
